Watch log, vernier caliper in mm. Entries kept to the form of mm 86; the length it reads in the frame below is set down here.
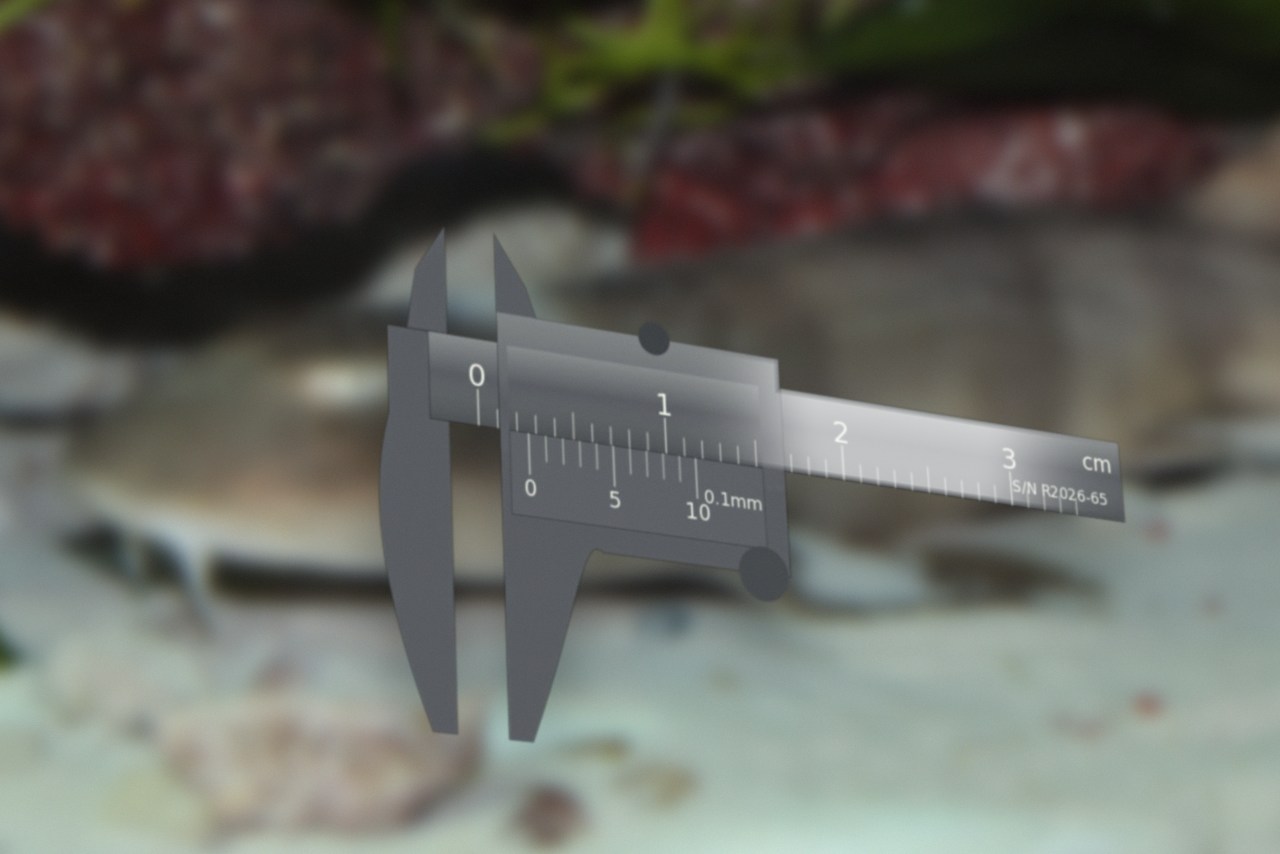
mm 2.6
